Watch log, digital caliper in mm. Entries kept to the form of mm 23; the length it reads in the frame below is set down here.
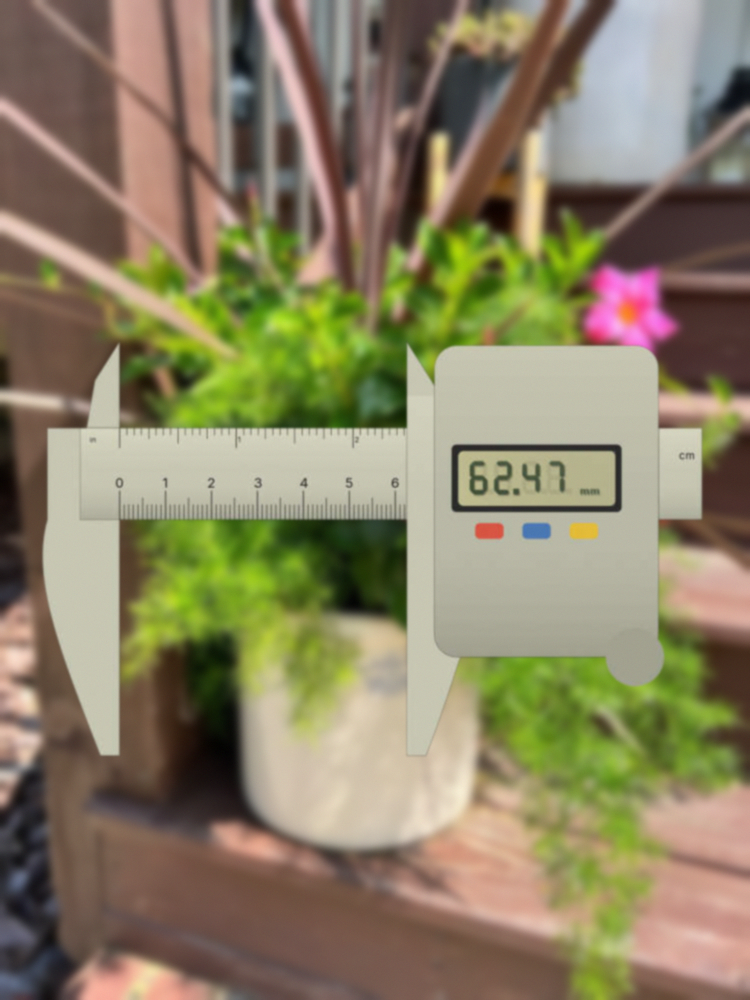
mm 62.47
